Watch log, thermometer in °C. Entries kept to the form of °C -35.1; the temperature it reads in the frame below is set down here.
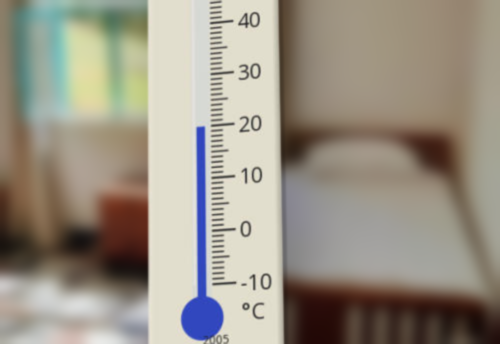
°C 20
